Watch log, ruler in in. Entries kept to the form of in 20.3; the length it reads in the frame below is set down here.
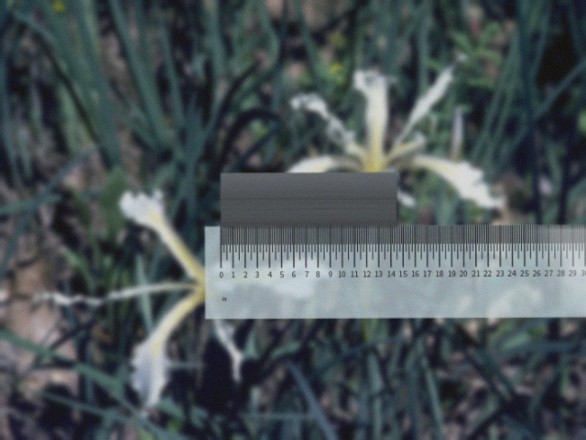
in 14.5
